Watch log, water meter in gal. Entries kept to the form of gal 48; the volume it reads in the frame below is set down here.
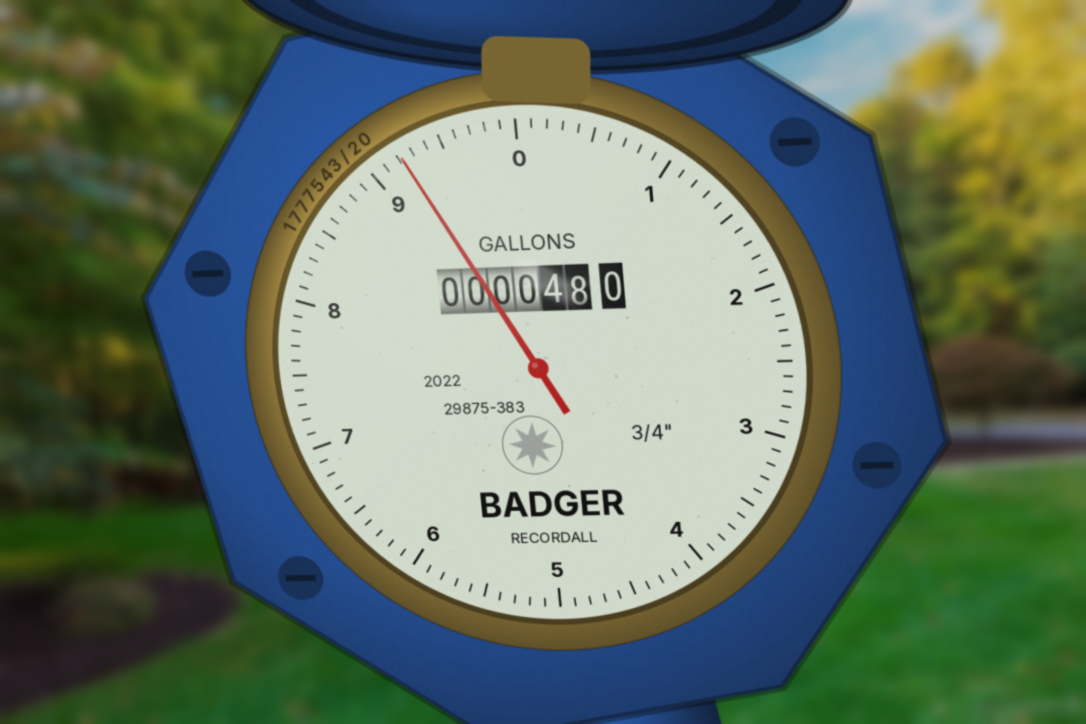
gal 479.2
